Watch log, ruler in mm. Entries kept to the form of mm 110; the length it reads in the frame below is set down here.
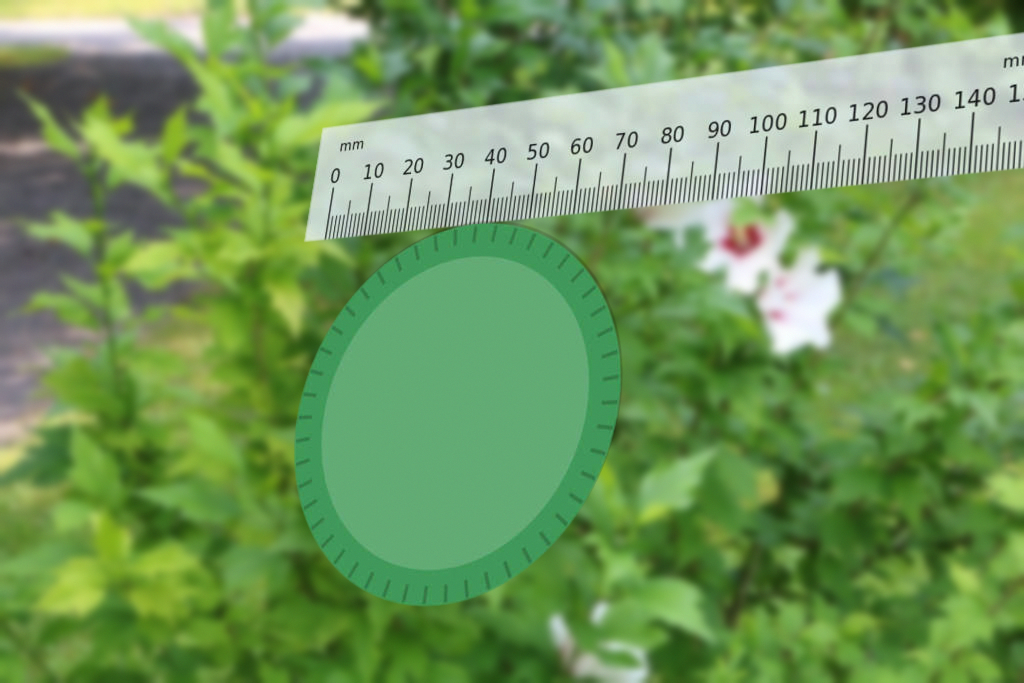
mm 75
